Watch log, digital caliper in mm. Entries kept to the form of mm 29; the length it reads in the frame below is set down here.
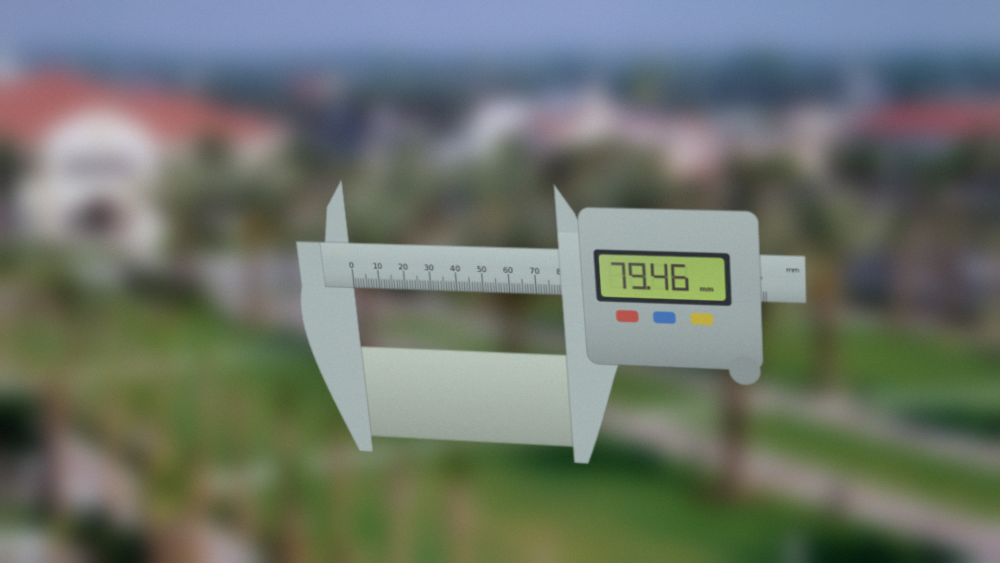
mm 79.46
